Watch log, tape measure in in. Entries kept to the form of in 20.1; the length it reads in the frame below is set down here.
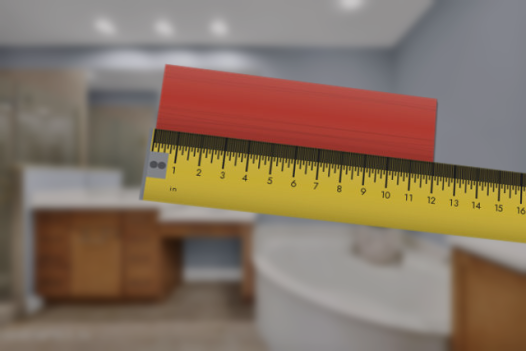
in 12
